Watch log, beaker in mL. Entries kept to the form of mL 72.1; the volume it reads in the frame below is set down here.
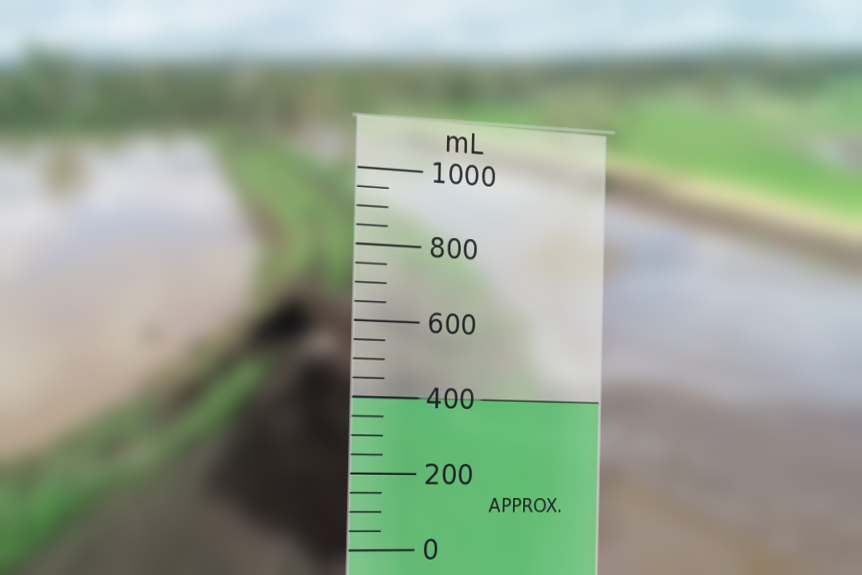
mL 400
